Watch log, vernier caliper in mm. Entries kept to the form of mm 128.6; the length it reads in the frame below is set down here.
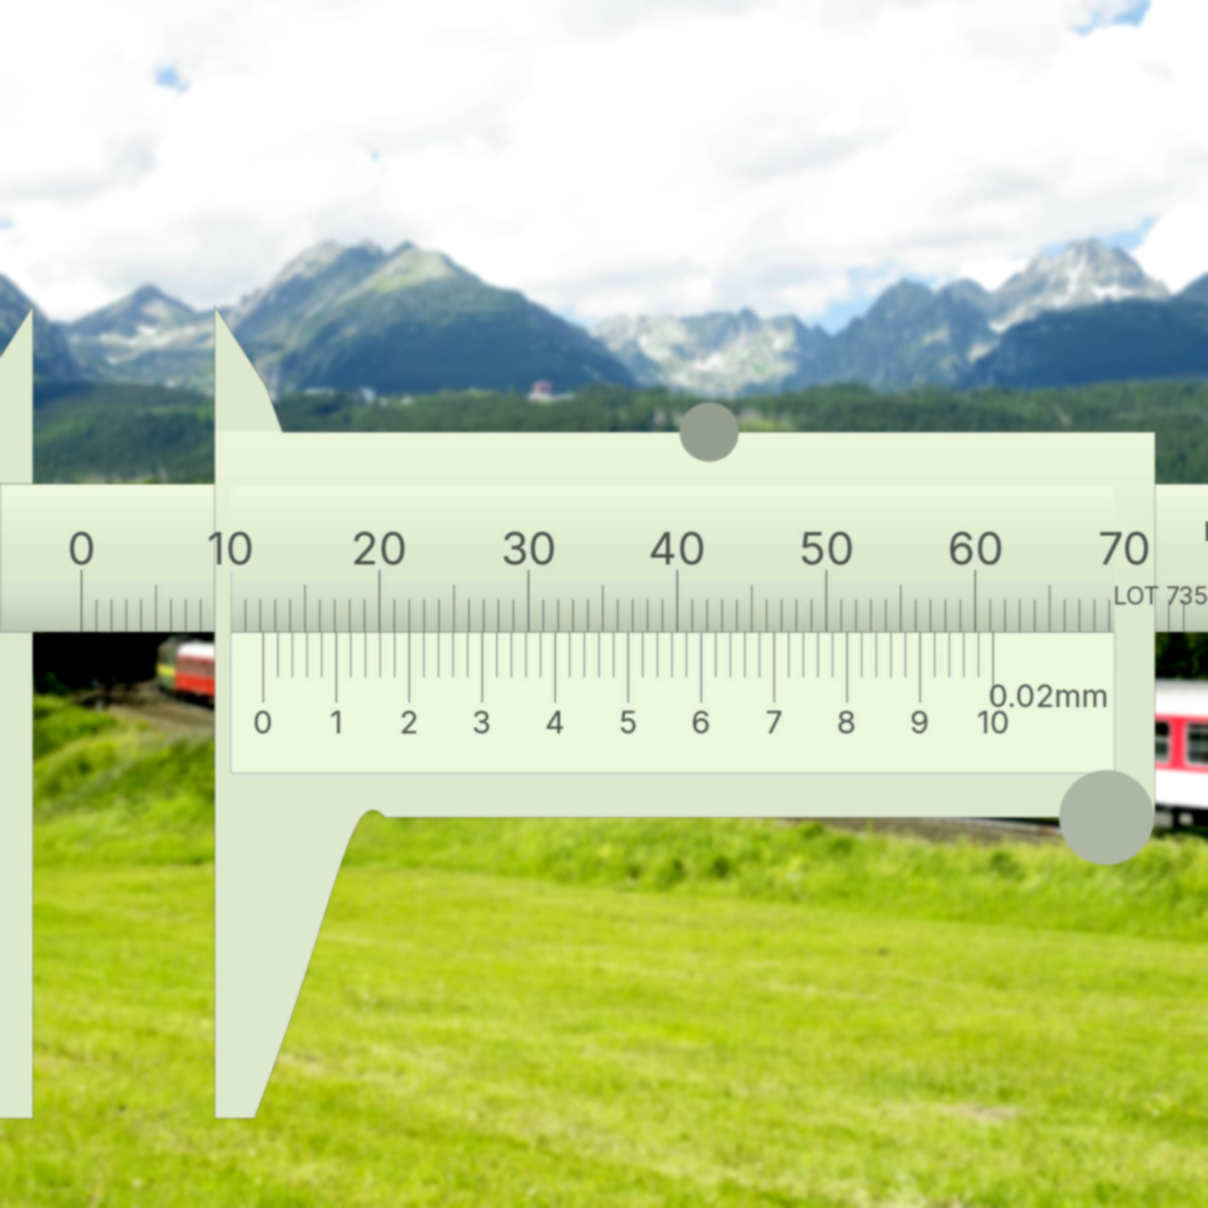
mm 12.2
